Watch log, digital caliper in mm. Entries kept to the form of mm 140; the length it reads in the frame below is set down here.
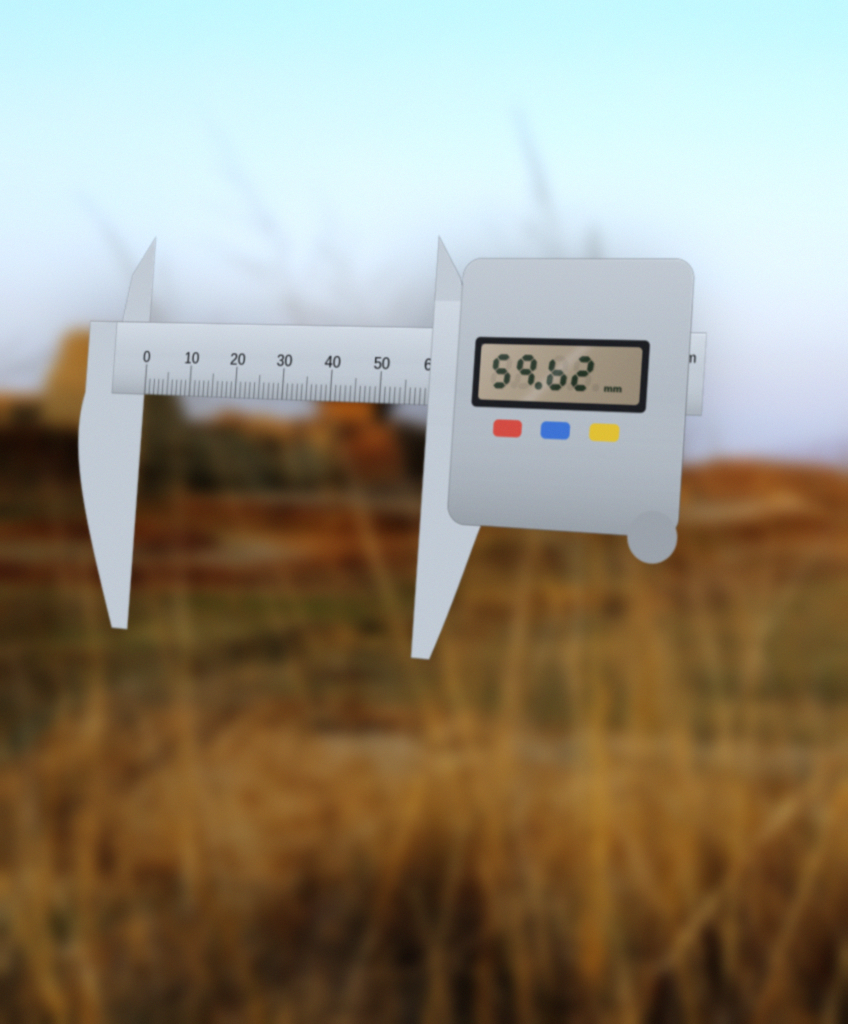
mm 59.62
